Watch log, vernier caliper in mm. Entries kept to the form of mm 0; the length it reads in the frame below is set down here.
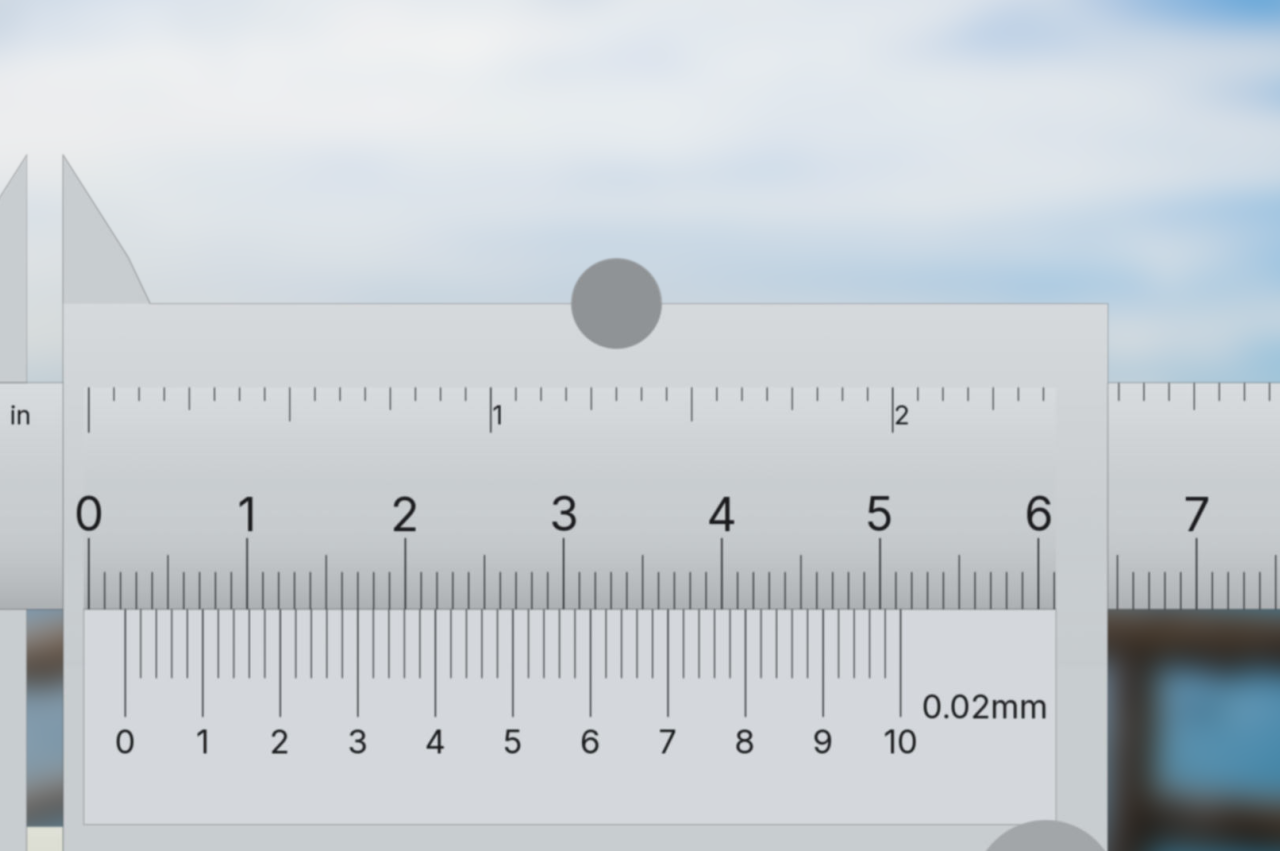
mm 2.3
